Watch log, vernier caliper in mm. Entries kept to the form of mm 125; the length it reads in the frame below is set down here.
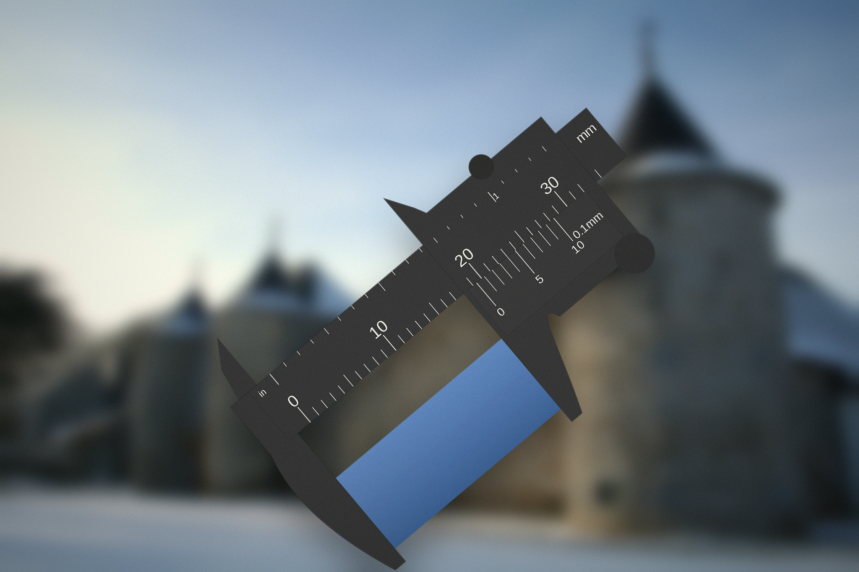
mm 19.4
